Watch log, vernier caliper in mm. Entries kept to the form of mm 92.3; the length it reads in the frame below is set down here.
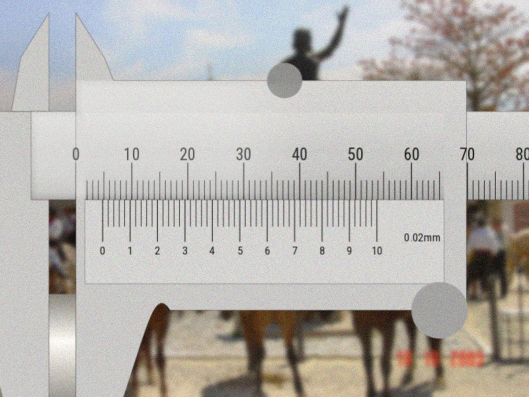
mm 4.8
